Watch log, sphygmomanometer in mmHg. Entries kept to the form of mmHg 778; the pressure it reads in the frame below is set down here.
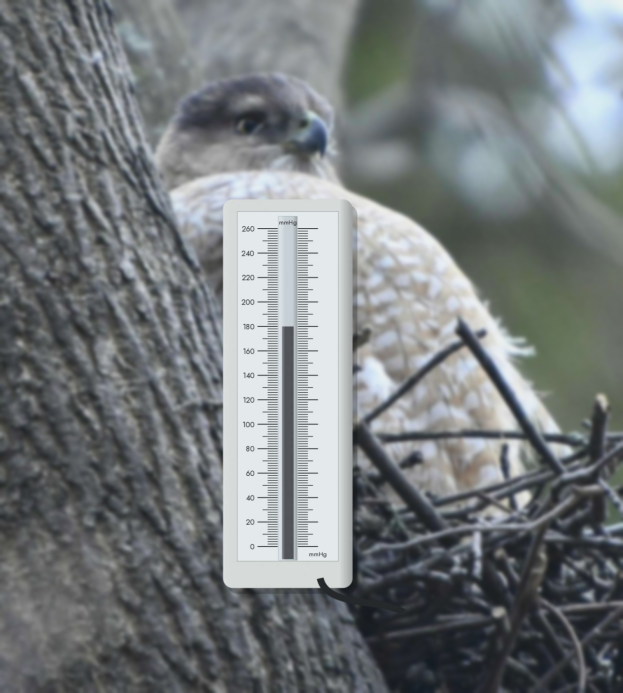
mmHg 180
